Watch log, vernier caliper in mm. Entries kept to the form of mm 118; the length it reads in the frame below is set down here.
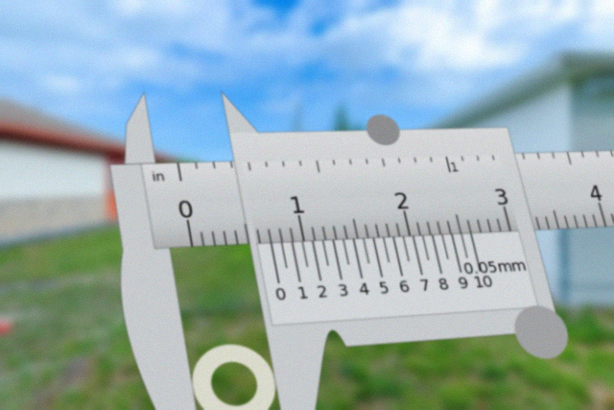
mm 7.0
